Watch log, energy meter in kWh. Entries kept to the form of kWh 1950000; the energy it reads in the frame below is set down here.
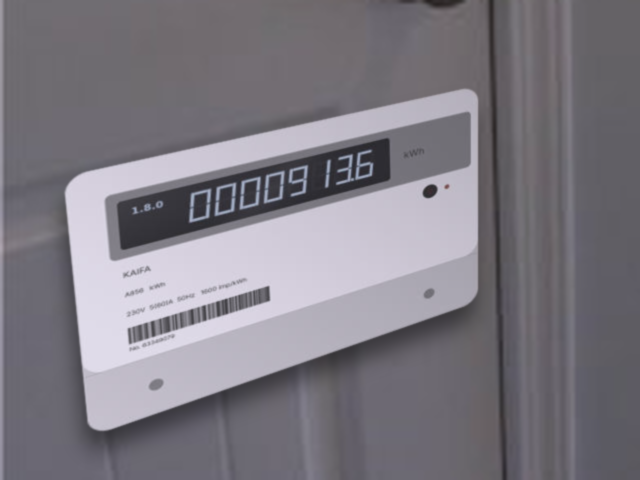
kWh 913.6
